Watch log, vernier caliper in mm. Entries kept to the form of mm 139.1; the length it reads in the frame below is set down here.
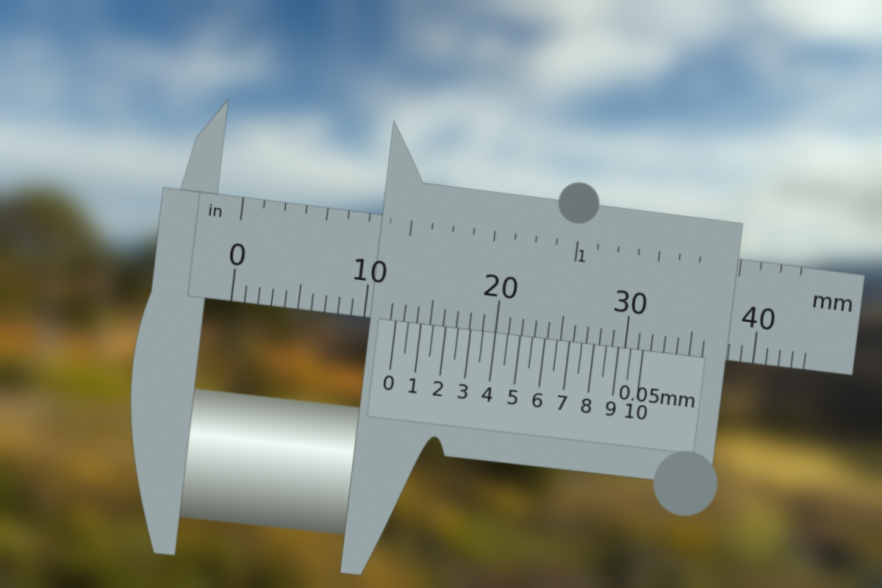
mm 12.4
